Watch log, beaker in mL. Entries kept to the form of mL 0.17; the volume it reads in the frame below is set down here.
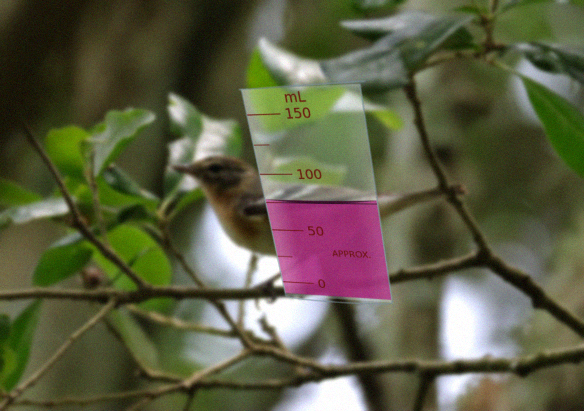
mL 75
